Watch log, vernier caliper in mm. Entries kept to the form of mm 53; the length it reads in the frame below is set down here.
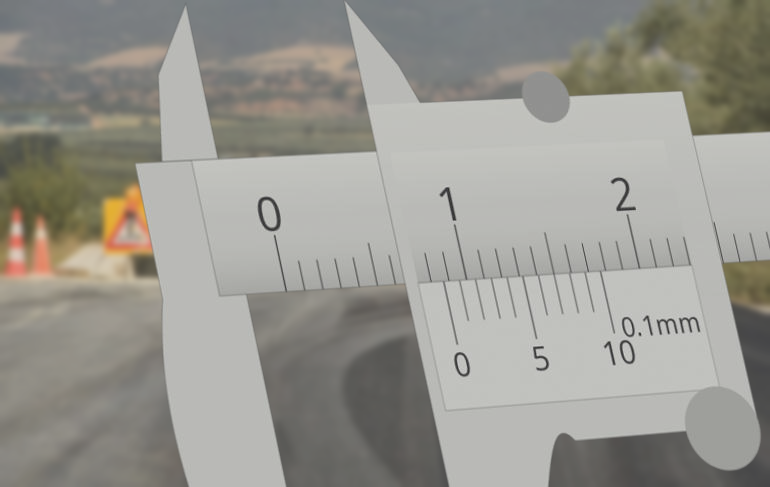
mm 8.7
